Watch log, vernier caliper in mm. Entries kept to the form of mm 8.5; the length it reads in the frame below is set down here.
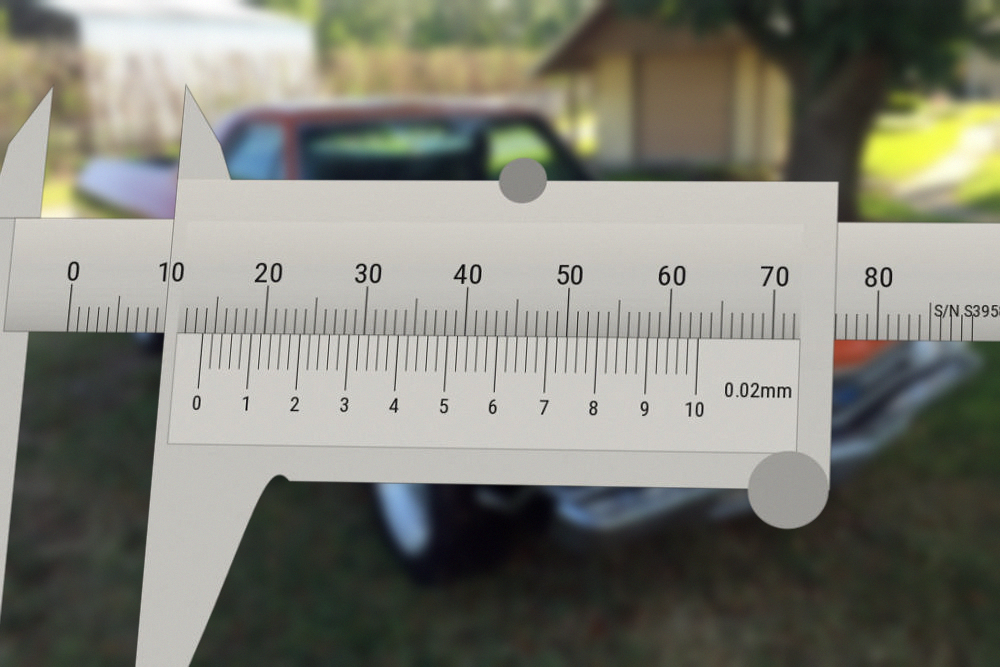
mm 13.8
